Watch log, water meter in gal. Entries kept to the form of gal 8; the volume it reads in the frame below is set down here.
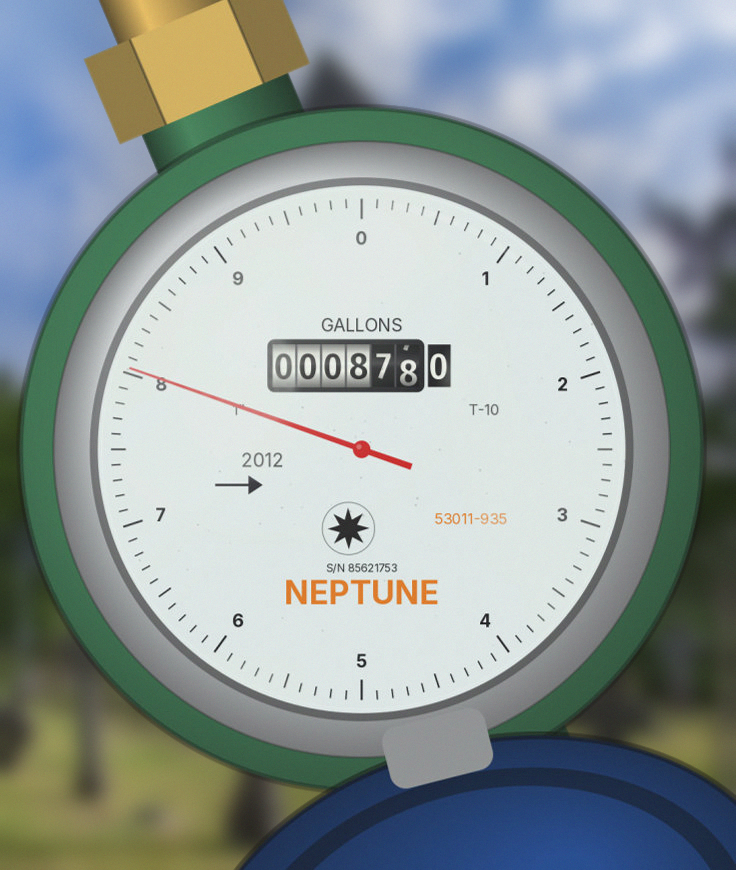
gal 8778.0
